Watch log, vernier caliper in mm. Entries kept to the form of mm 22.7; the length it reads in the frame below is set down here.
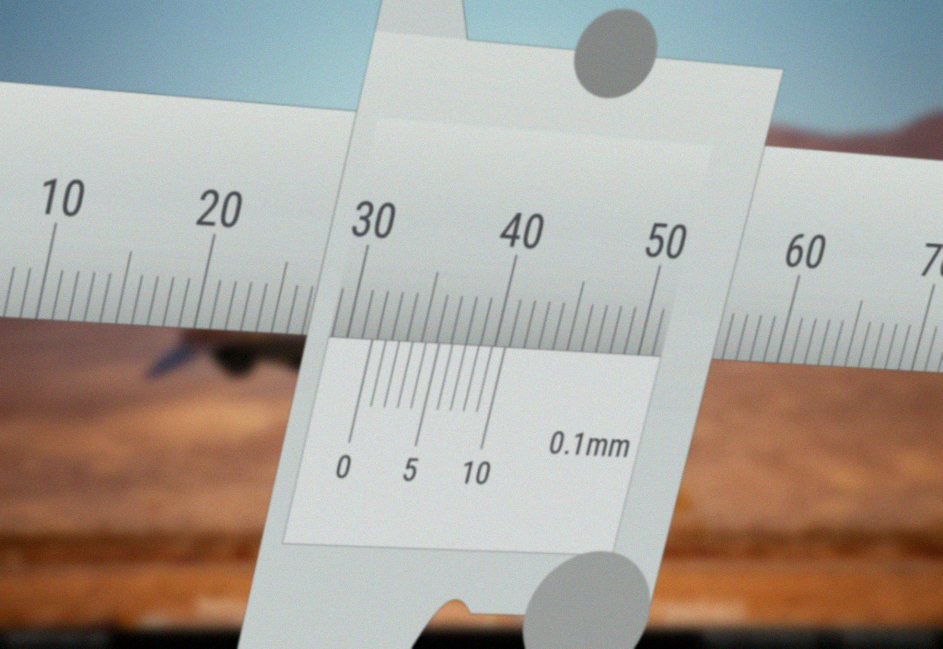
mm 31.7
